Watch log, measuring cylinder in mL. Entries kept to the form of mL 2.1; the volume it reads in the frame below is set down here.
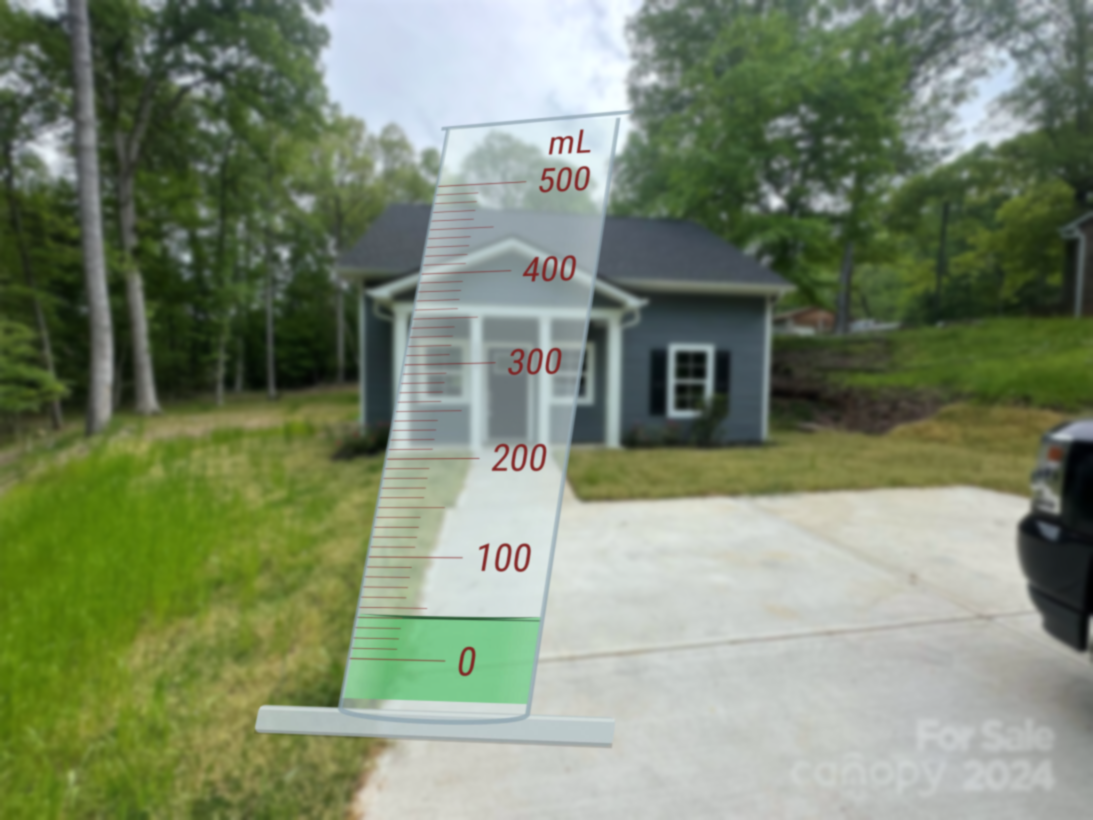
mL 40
